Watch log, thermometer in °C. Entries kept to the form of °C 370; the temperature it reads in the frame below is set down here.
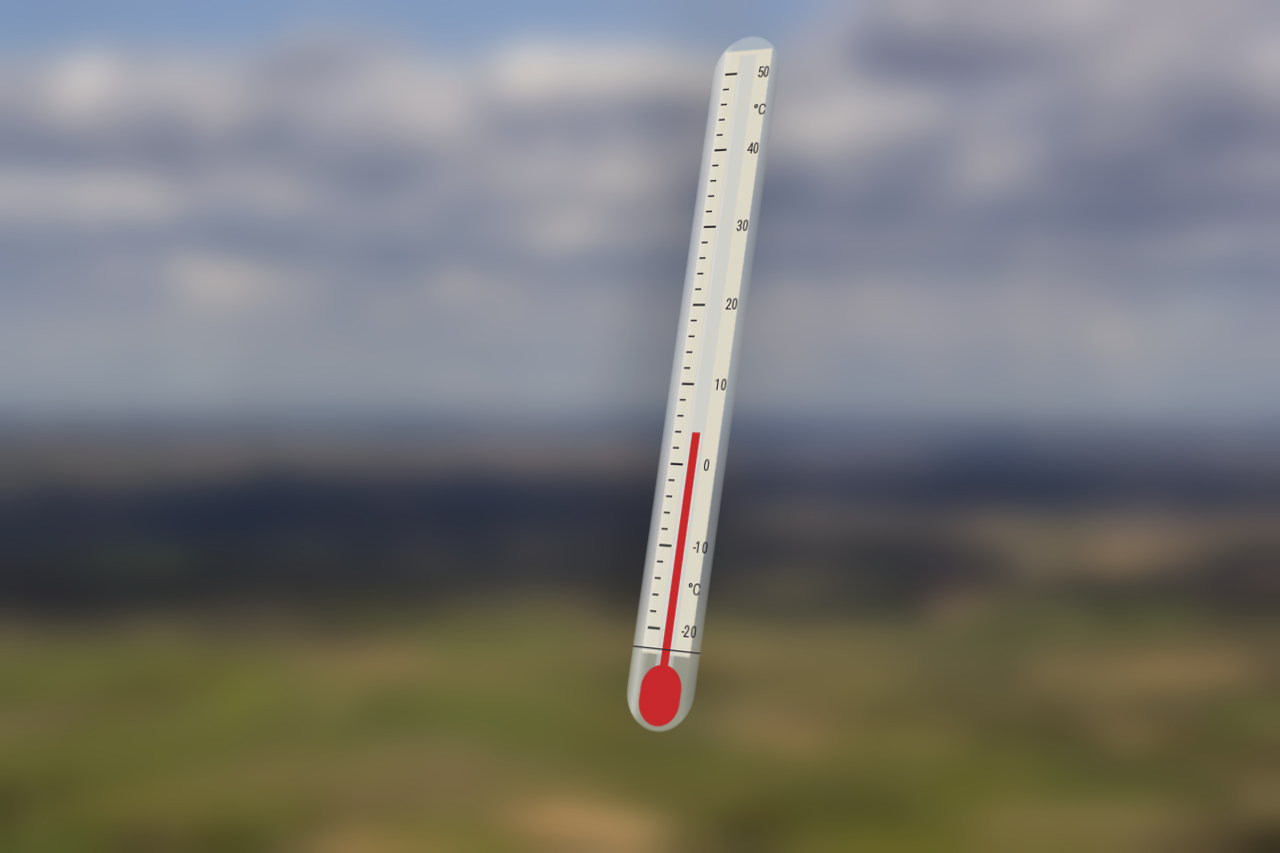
°C 4
